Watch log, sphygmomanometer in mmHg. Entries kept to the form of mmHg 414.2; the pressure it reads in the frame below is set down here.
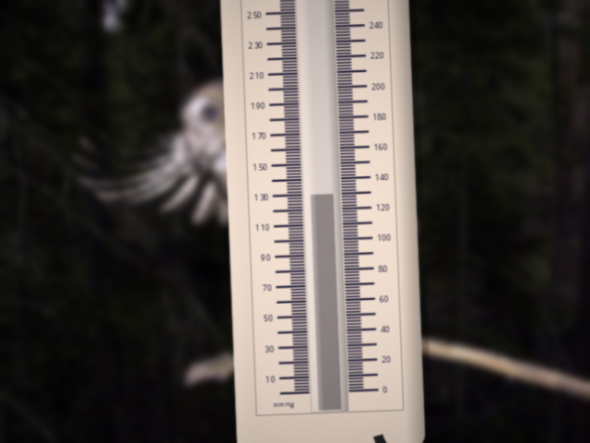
mmHg 130
